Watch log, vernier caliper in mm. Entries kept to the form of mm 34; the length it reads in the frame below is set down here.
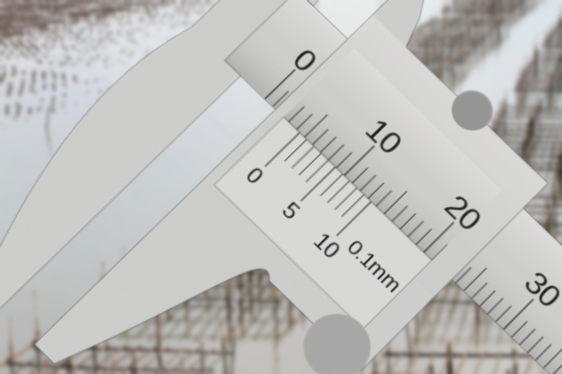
mm 4.4
